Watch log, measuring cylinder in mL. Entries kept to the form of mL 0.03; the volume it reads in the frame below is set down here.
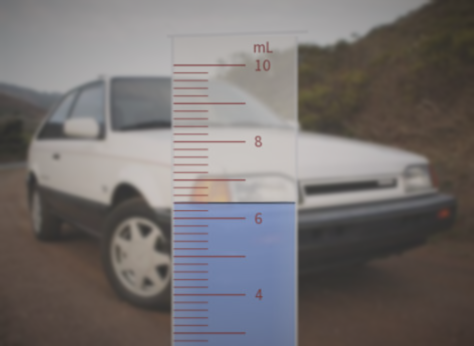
mL 6.4
